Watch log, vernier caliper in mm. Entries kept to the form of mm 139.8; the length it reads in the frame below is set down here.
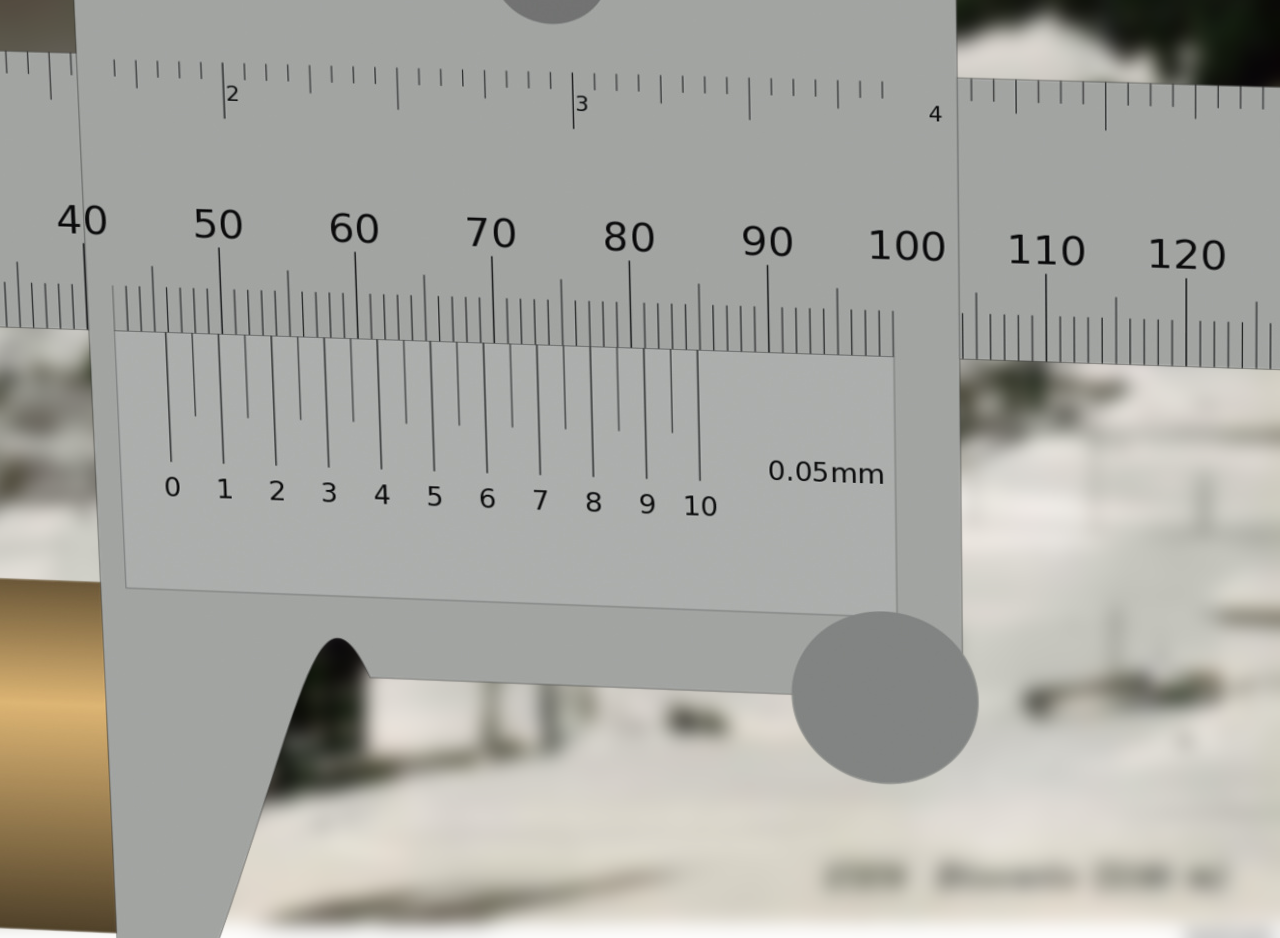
mm 45.8
